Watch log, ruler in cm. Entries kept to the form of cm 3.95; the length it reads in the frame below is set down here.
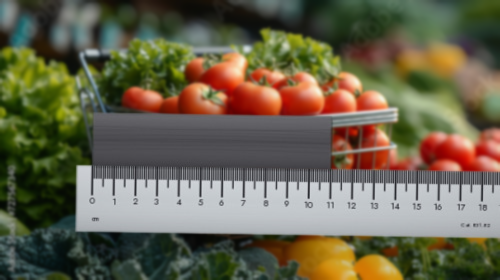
cm 11
